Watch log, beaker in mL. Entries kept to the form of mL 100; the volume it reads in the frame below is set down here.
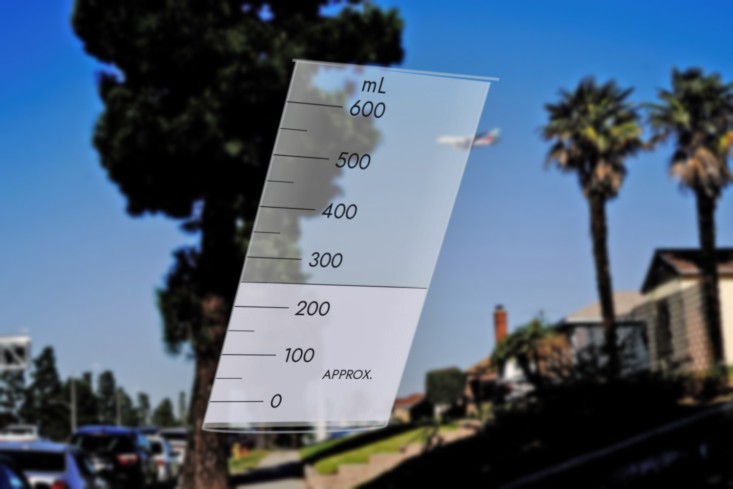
mL 250
